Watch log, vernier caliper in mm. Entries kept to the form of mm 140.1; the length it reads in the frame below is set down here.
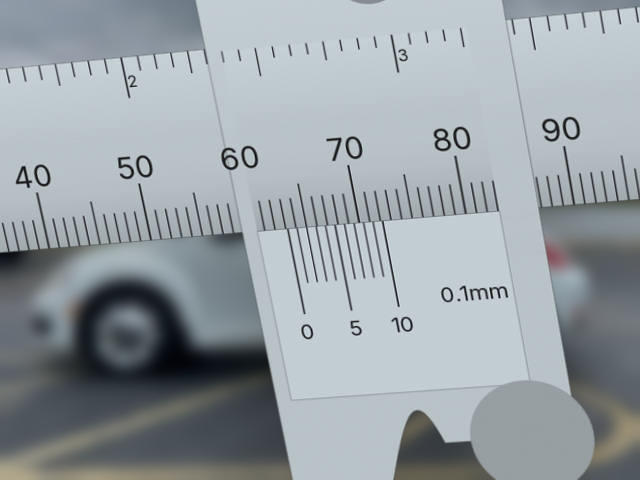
mm 63.2
